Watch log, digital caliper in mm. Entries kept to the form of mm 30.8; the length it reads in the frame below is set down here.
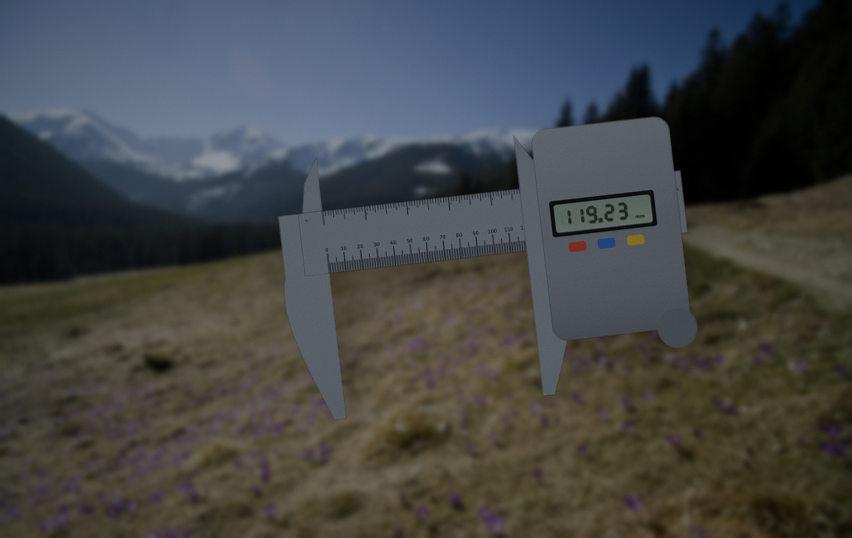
mm 119.23
